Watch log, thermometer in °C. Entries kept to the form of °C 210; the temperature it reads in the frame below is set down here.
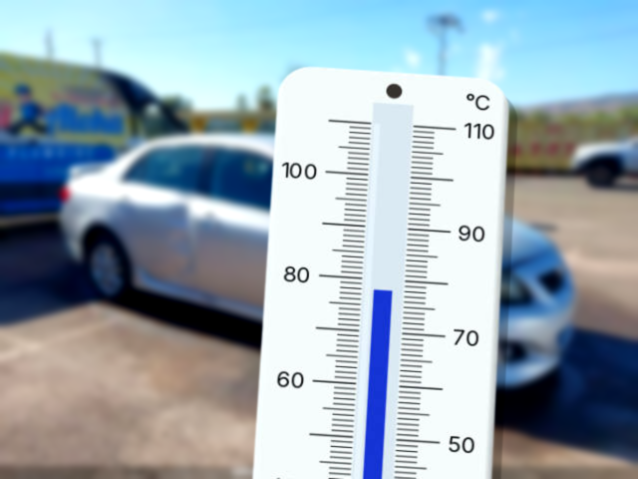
°C 78
